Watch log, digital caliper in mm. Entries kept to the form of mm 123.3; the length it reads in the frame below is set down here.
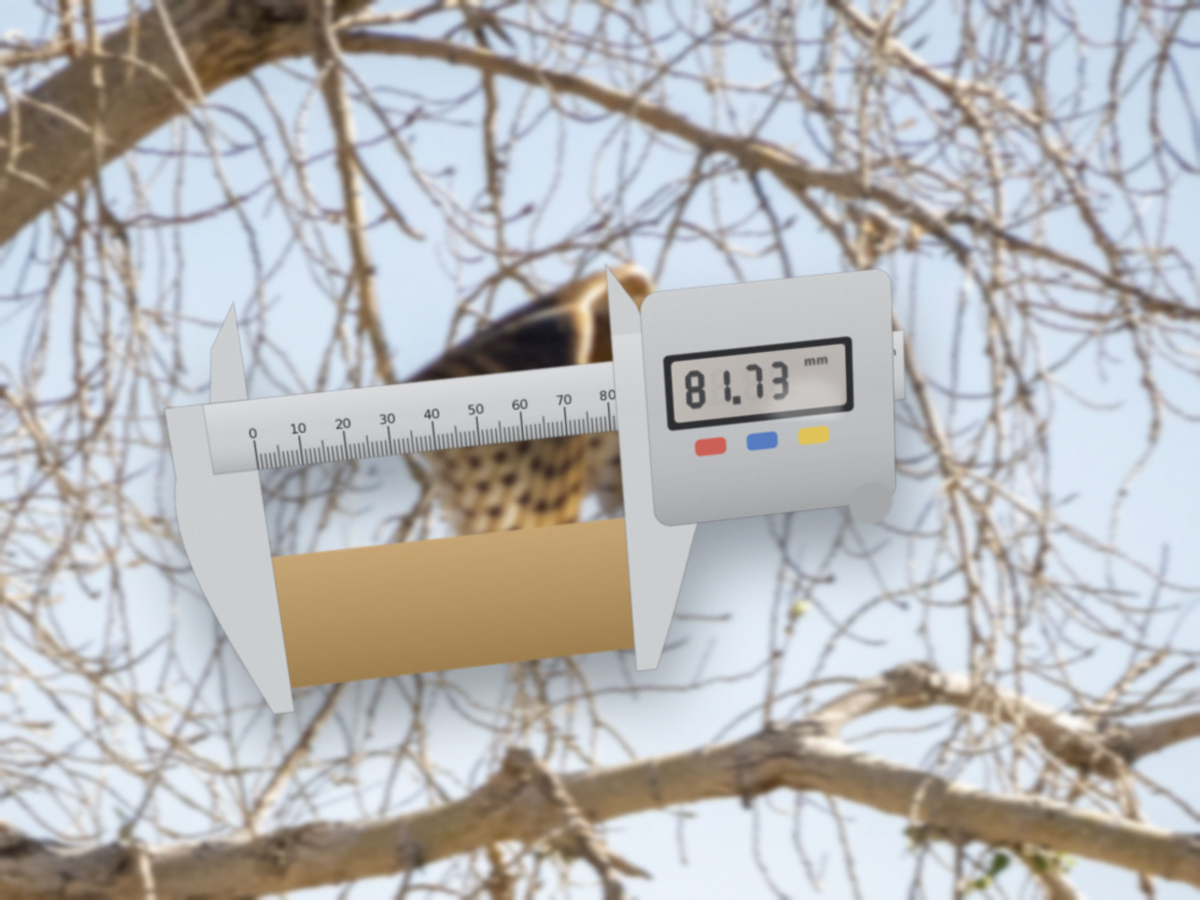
mm 81.73
